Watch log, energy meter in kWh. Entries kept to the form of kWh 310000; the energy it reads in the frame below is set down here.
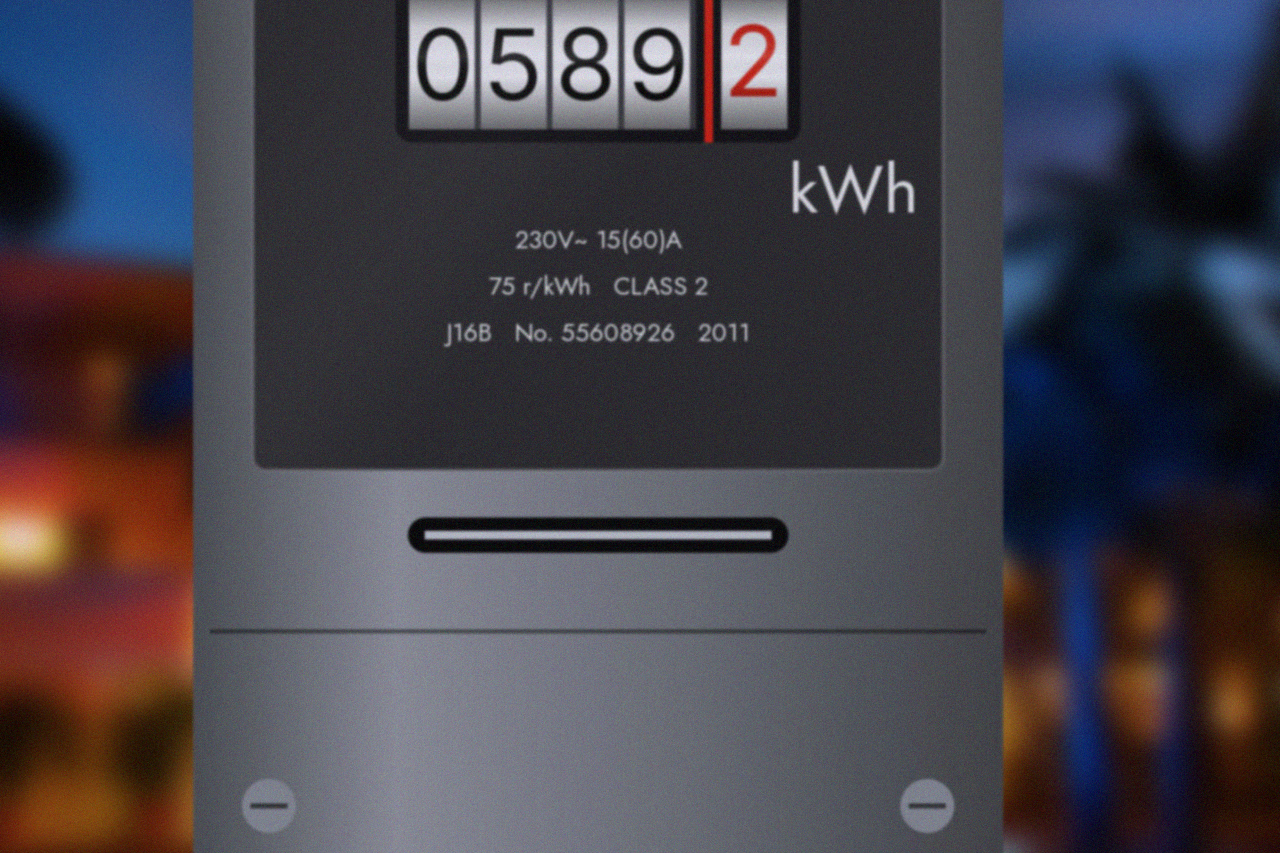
kWh 589.2
